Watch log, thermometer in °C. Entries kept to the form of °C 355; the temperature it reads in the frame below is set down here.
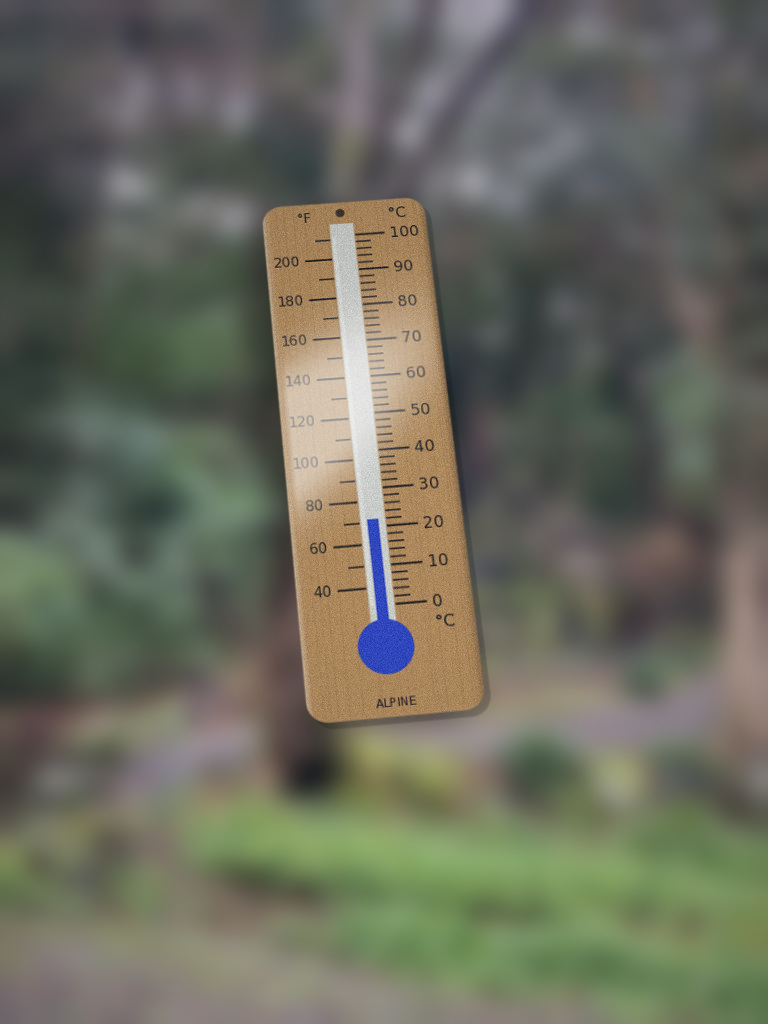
°C 22
